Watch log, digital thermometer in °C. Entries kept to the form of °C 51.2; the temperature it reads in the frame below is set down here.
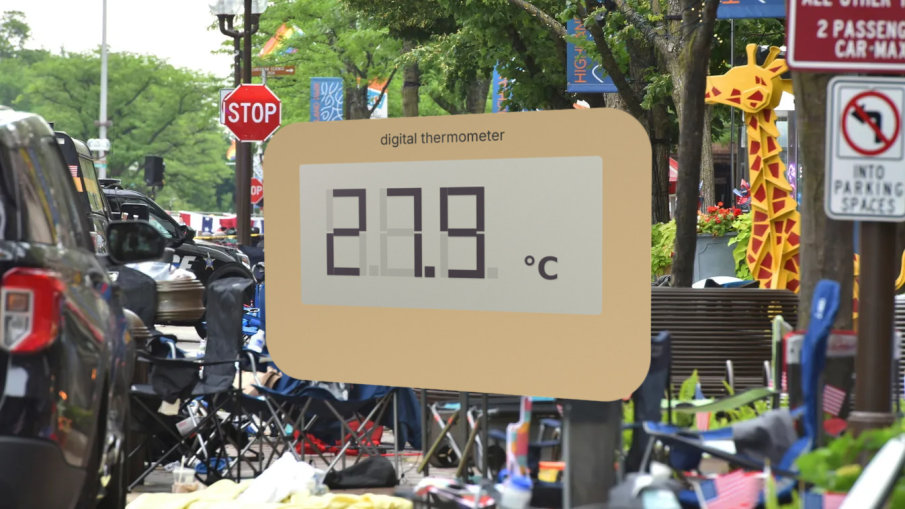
°C 27.9
